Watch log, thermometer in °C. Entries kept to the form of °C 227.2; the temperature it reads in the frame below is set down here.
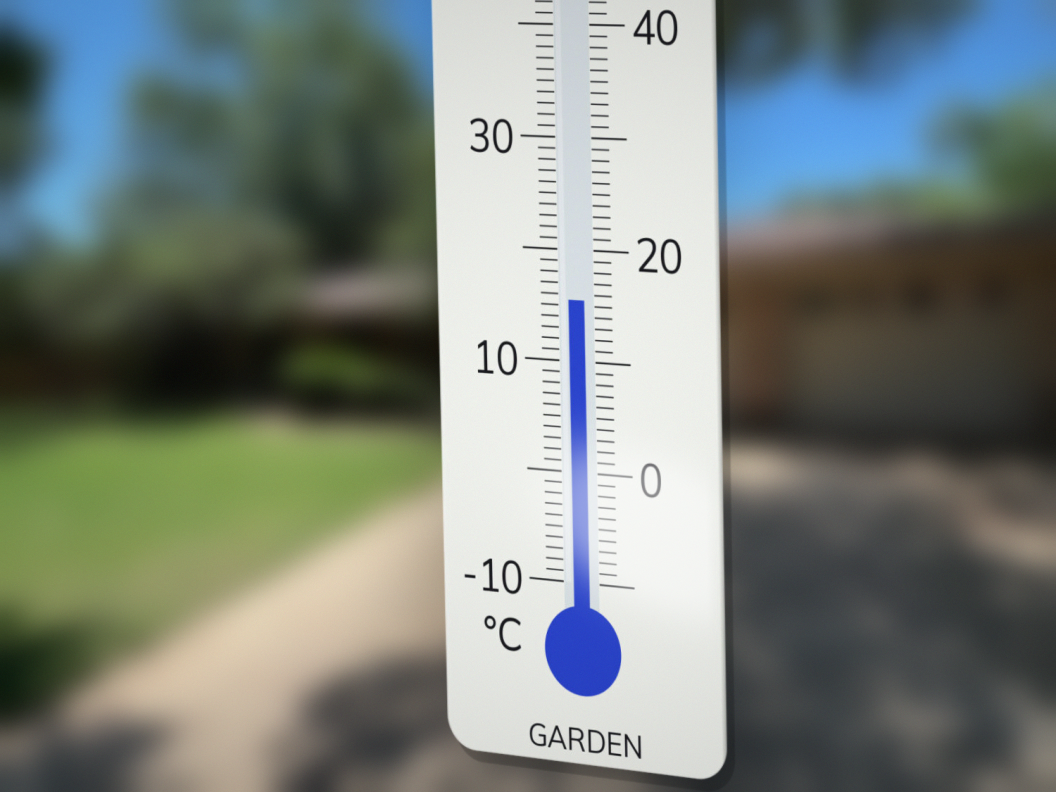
°C 15.5
